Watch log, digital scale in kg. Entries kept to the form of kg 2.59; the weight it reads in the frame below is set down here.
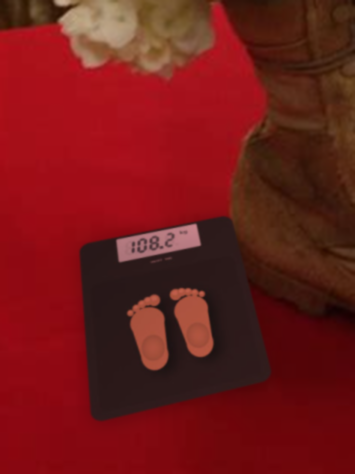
kg 108.2
